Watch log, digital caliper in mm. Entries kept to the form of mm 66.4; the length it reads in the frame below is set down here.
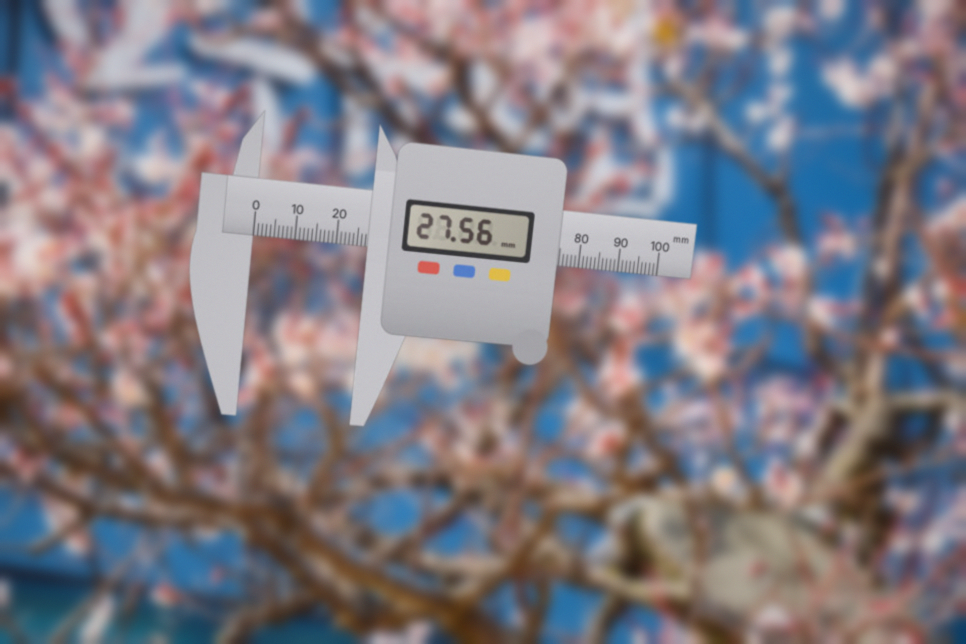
mm 27.56
